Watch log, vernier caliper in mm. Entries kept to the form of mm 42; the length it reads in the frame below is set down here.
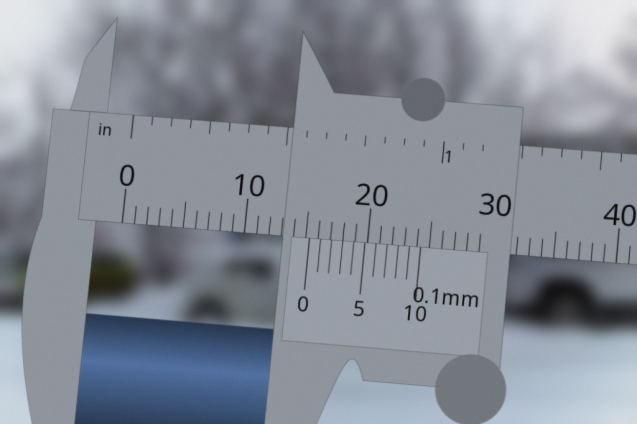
mm 15.3
